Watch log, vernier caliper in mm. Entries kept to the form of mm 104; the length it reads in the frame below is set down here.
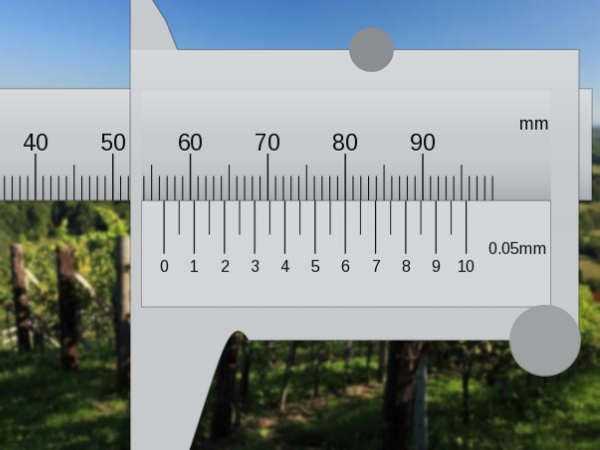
mm 56.6
